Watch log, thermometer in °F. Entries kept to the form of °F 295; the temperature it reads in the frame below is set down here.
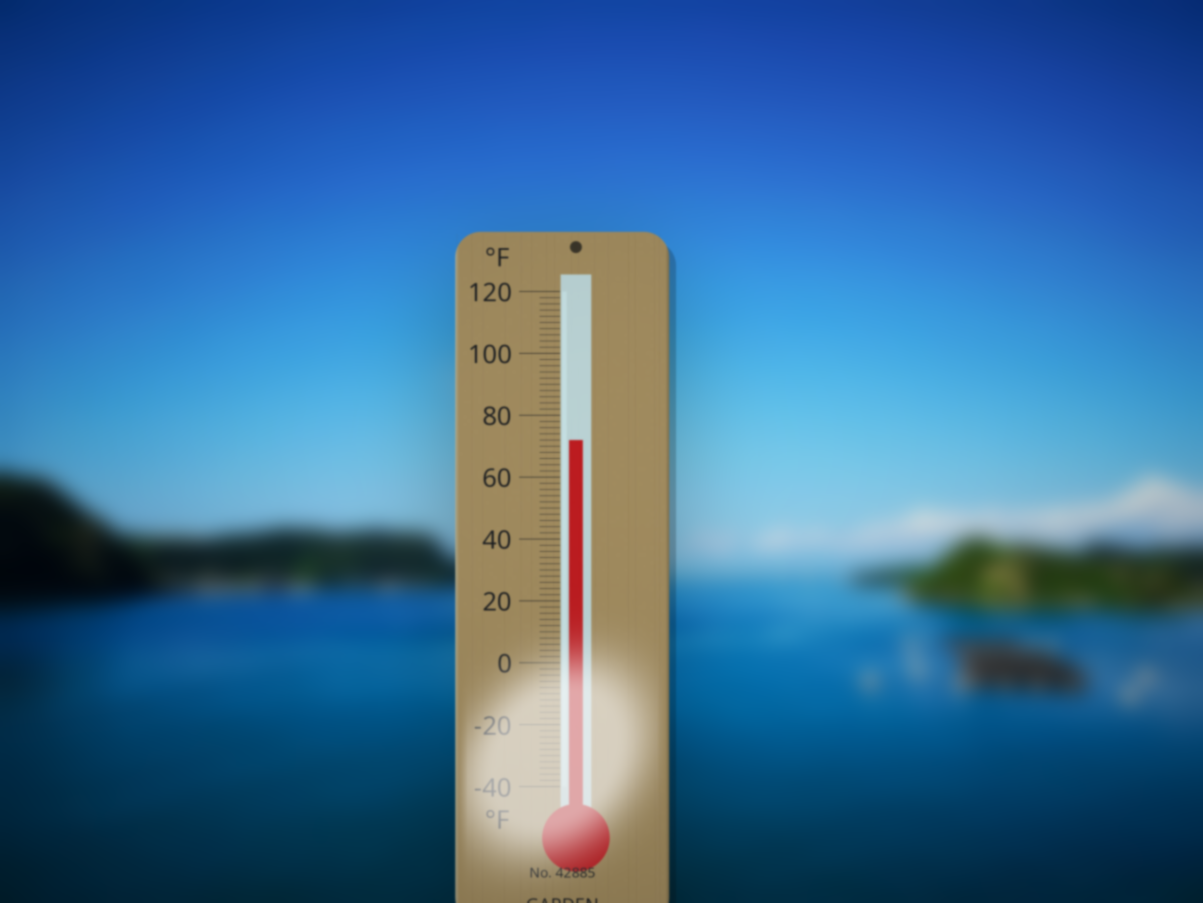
°F 72
